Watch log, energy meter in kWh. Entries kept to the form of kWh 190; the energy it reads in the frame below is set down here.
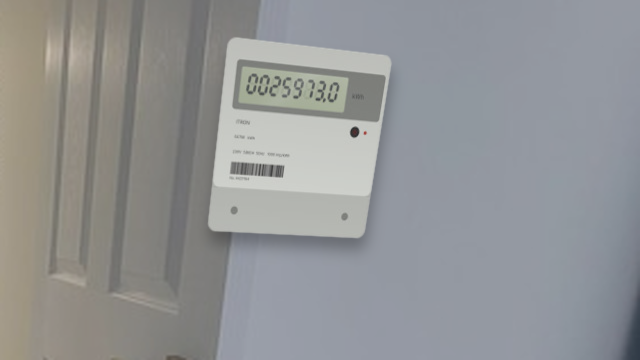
kWh 25973.0
